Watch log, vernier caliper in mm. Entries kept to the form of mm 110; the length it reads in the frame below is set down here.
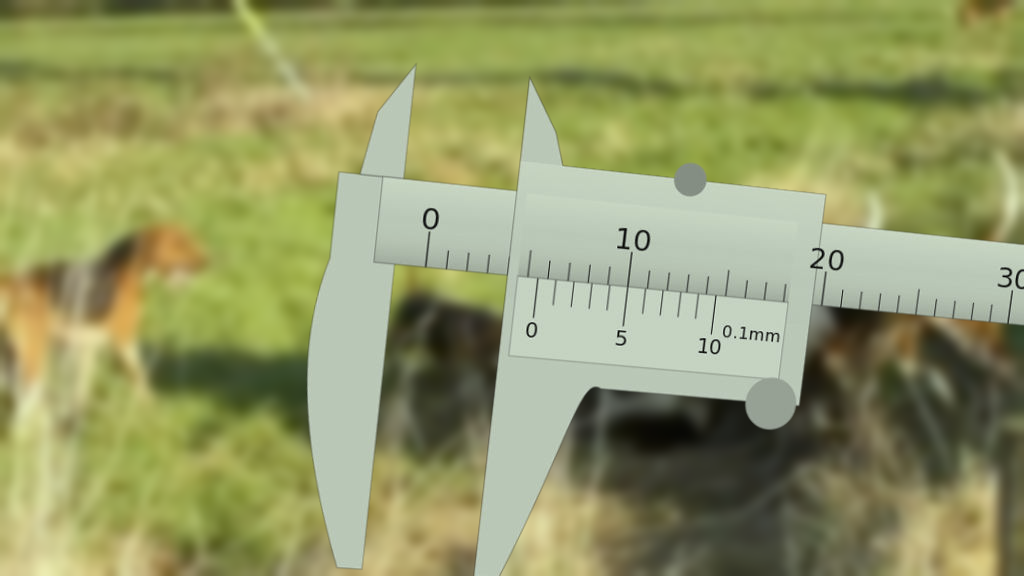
mm 5.5
